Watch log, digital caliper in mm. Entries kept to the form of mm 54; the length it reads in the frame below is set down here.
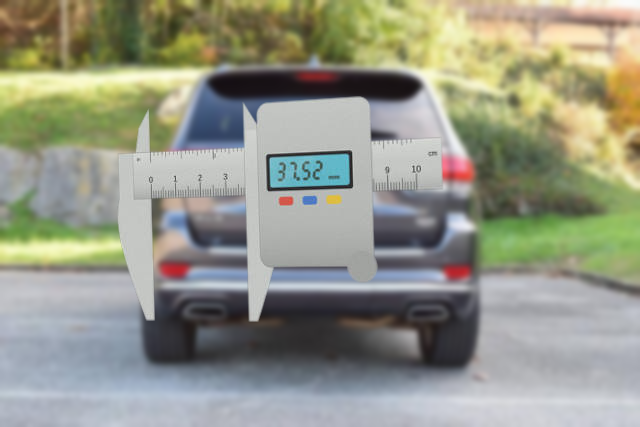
mm 37.52
